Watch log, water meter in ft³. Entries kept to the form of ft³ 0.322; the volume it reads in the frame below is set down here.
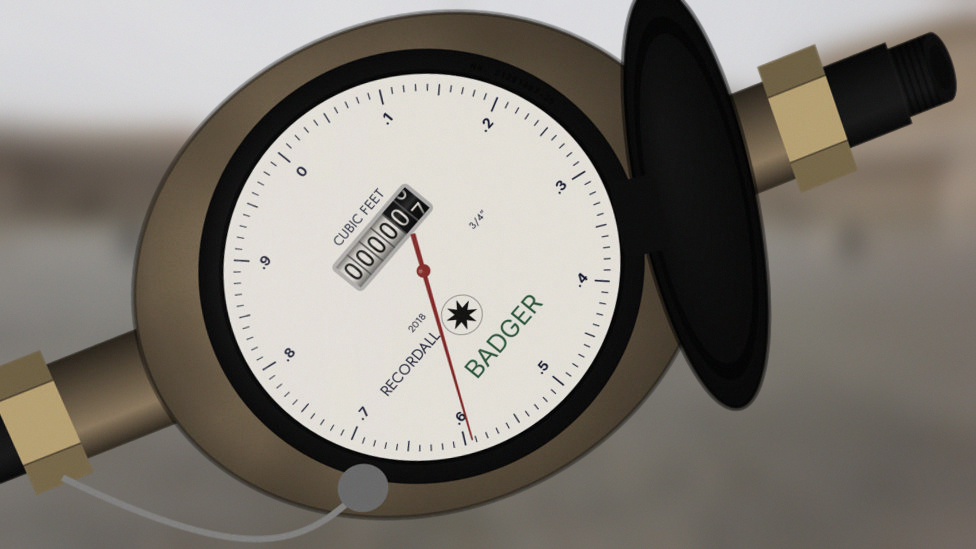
ft³ 6.59
